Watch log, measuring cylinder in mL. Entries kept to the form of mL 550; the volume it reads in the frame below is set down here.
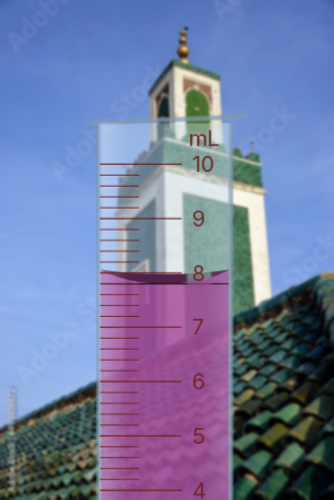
mL 7.8
